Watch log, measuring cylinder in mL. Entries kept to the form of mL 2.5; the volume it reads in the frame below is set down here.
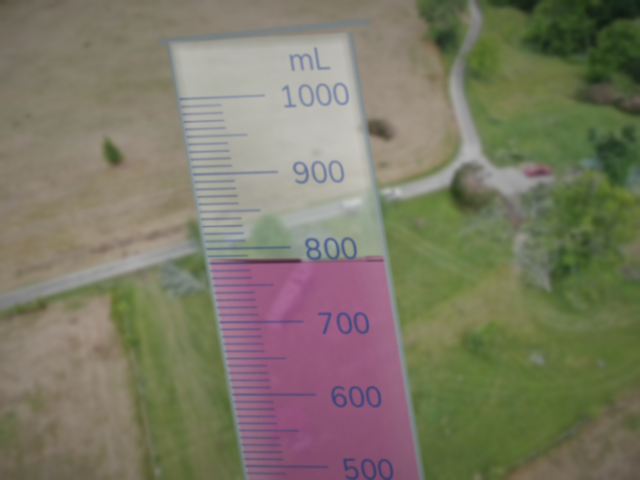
mL 780
